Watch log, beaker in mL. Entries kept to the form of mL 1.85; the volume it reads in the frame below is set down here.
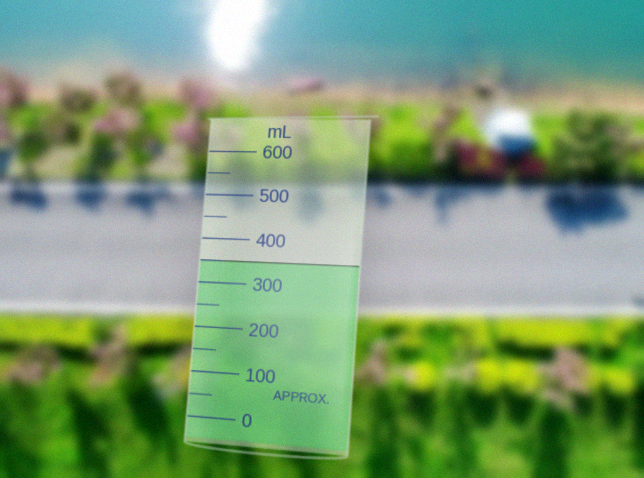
mL 350
